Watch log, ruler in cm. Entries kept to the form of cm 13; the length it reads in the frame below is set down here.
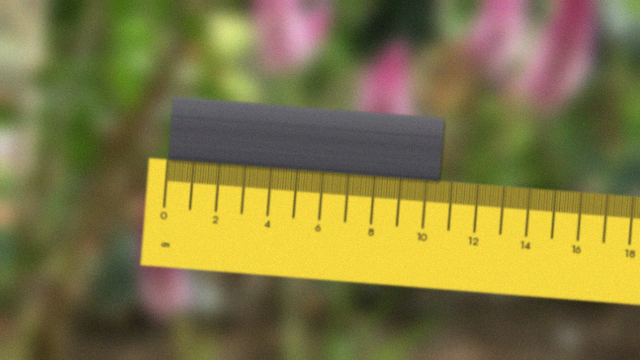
cm 10.5
